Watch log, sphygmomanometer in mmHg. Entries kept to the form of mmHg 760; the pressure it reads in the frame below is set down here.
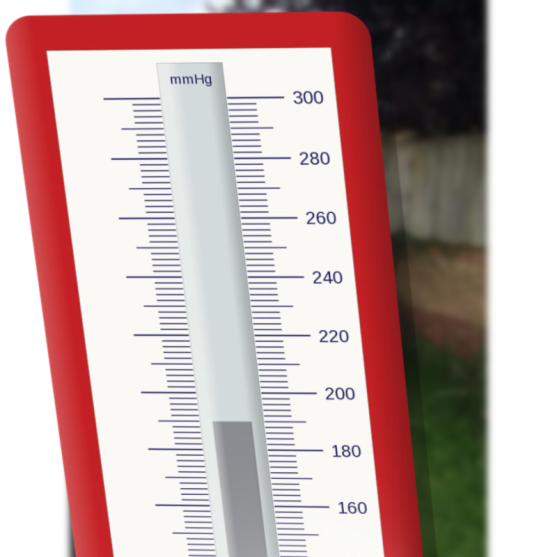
mmHg 190
